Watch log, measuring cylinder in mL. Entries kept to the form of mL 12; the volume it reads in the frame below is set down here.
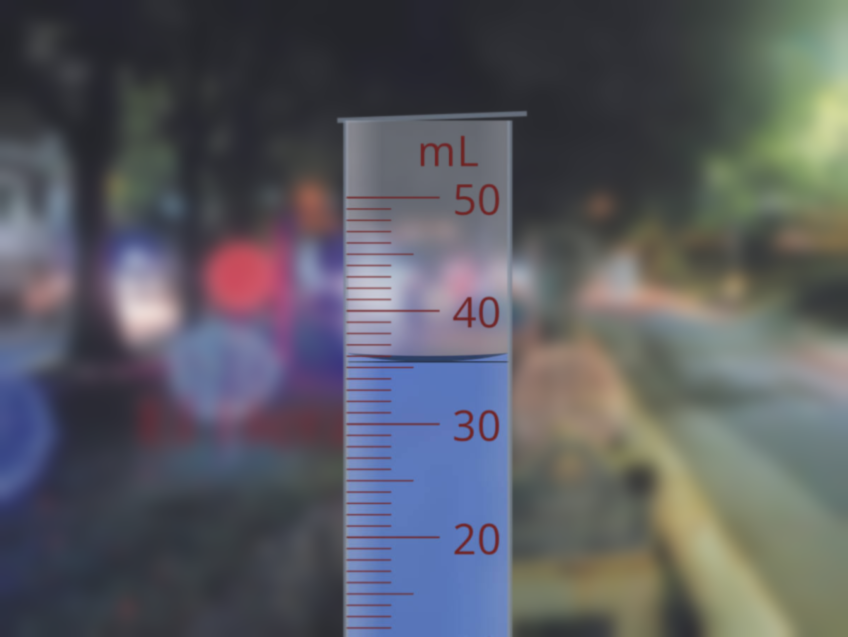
mL 35.5
